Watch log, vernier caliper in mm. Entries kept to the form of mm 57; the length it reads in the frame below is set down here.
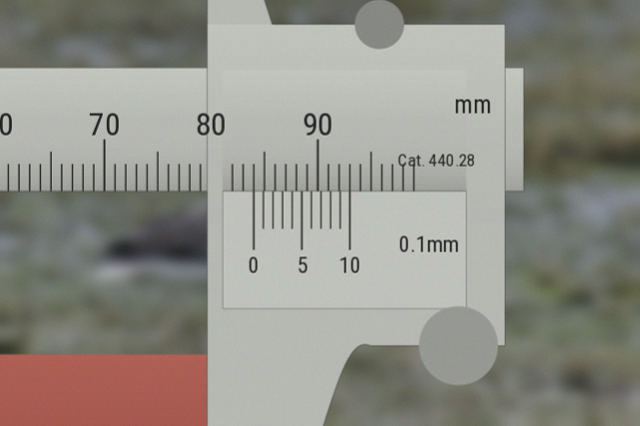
mm 84.0
